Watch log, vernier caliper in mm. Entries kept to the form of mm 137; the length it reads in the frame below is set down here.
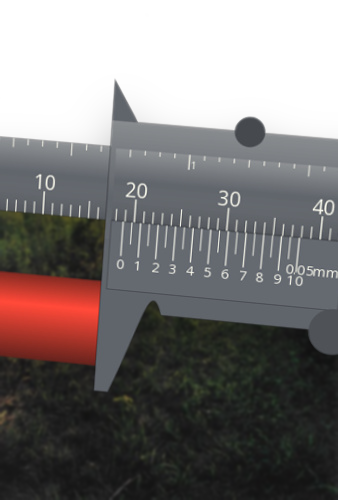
mm 18.8
